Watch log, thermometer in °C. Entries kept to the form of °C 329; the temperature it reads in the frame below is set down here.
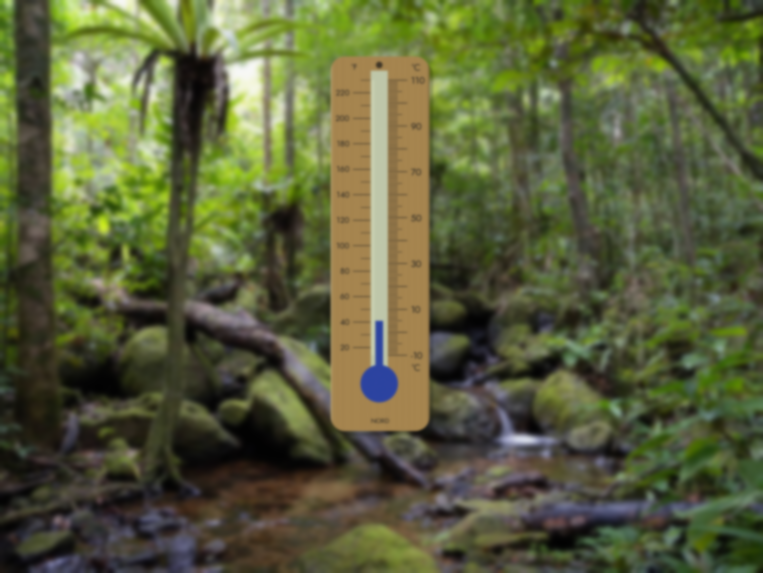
°C 5
